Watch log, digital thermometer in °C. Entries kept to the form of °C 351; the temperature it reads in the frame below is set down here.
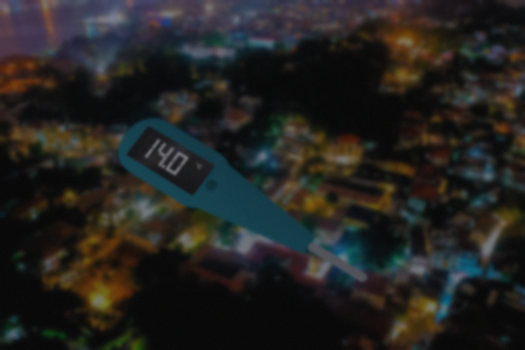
°C 14.0
